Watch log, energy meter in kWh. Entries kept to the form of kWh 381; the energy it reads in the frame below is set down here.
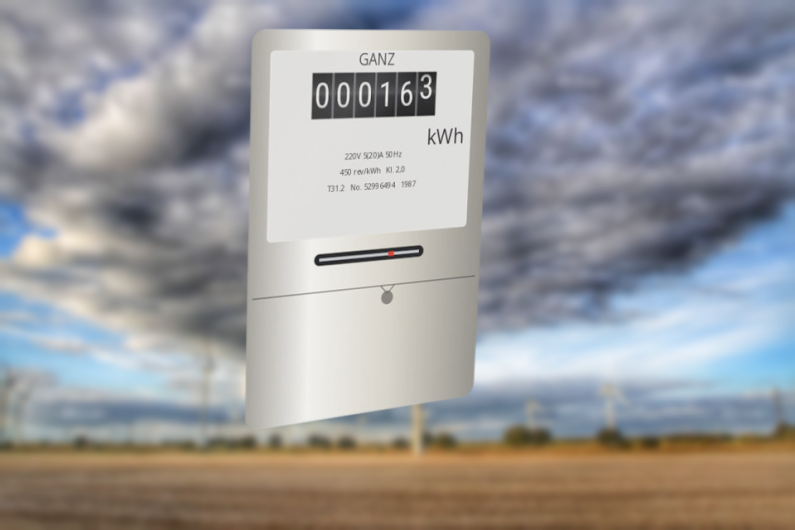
kWh 163
